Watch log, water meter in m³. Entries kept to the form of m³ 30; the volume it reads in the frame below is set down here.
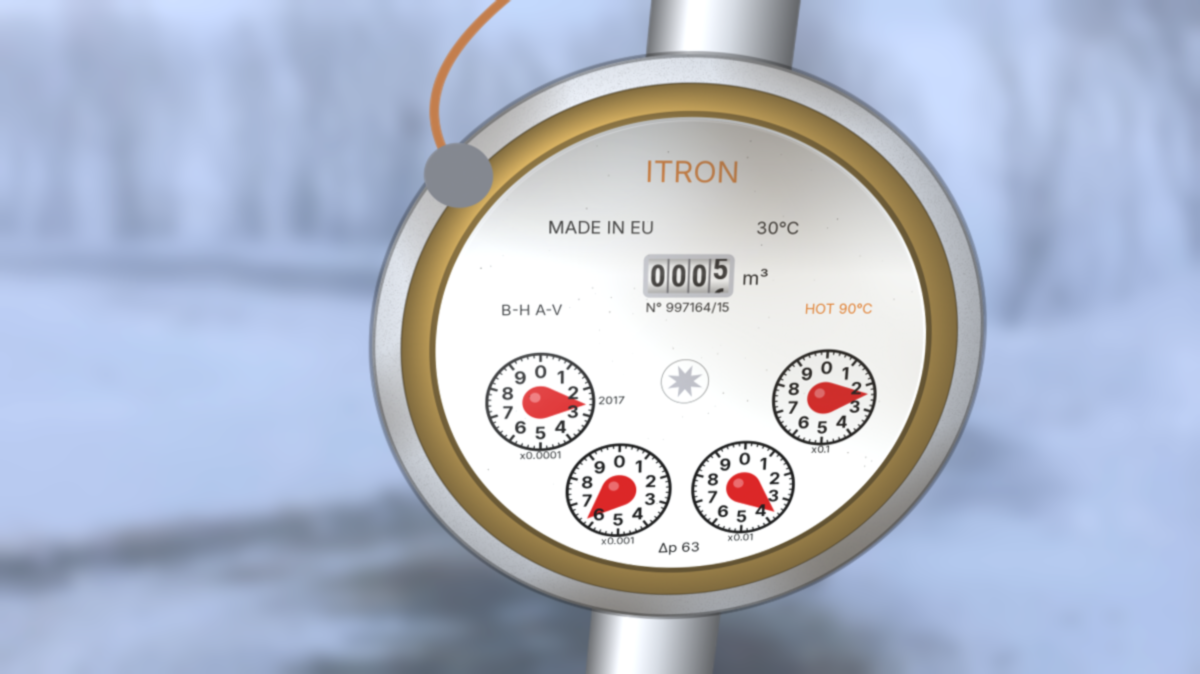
m³ 5.2362
